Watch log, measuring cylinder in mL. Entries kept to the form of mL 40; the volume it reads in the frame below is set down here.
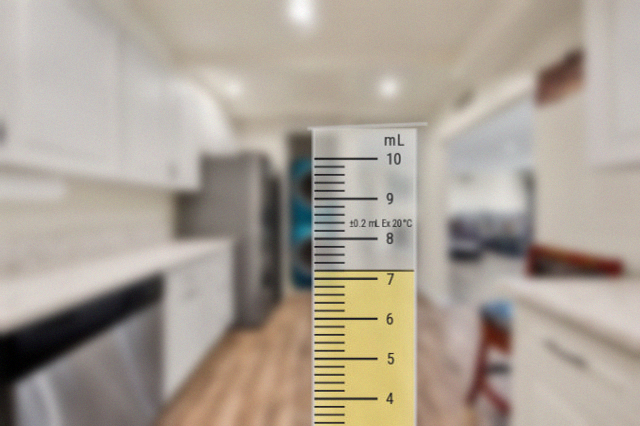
mL 7.2
